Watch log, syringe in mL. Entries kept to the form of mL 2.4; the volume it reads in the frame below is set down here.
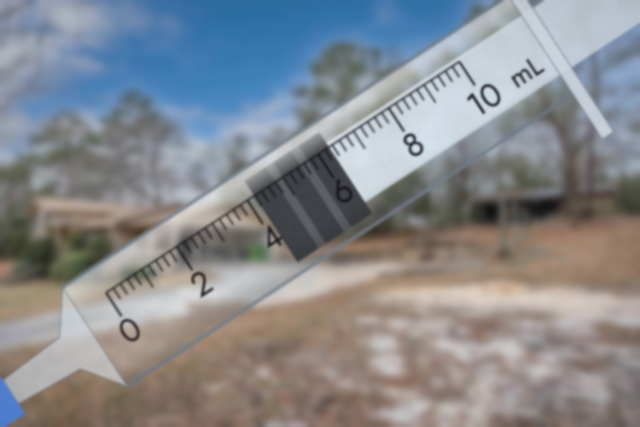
mL 4.2
